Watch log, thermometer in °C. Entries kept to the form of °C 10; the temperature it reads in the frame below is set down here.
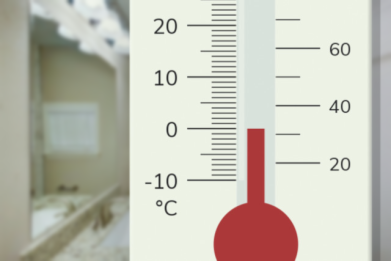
°C 0
